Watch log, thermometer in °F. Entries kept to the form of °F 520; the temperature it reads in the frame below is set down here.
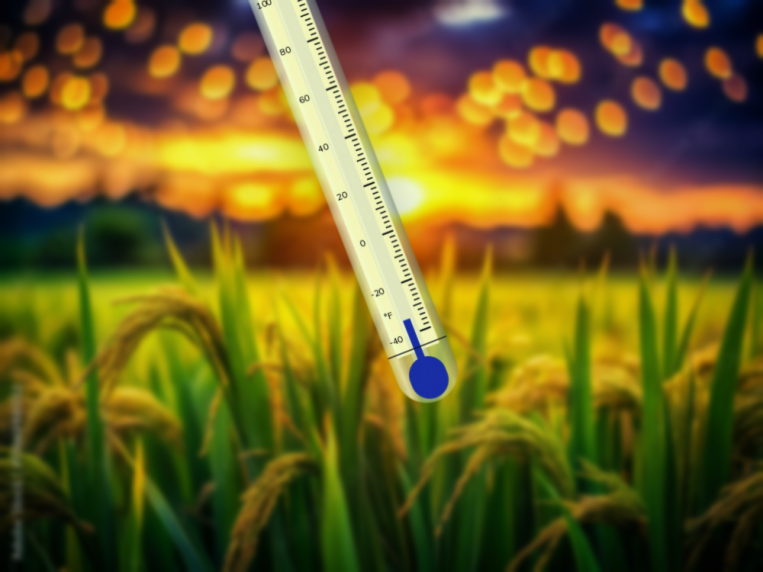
°F -34
